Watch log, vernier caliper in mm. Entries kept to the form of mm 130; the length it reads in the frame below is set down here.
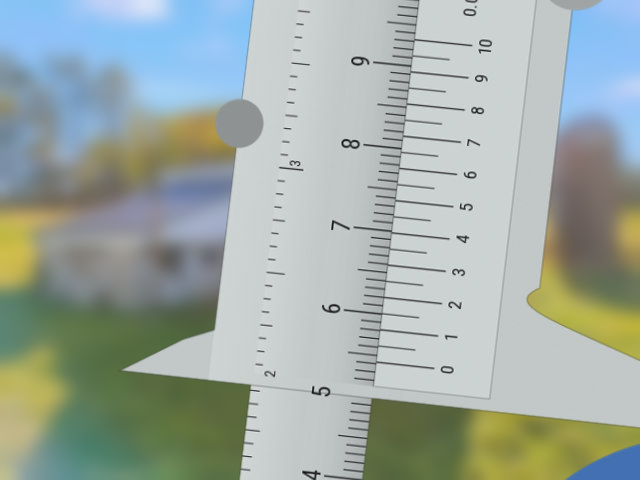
mm 54.2
